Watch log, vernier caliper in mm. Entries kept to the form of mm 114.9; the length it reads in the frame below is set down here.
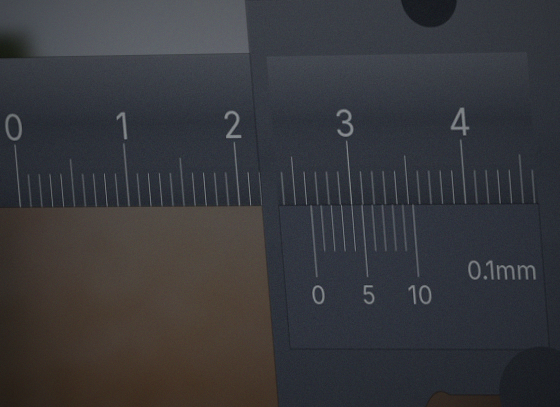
mm 26.4
